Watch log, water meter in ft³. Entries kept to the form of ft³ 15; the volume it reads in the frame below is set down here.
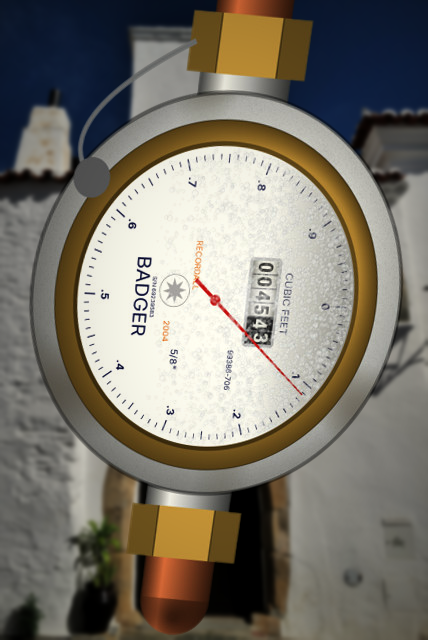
ft³ 4543.11
